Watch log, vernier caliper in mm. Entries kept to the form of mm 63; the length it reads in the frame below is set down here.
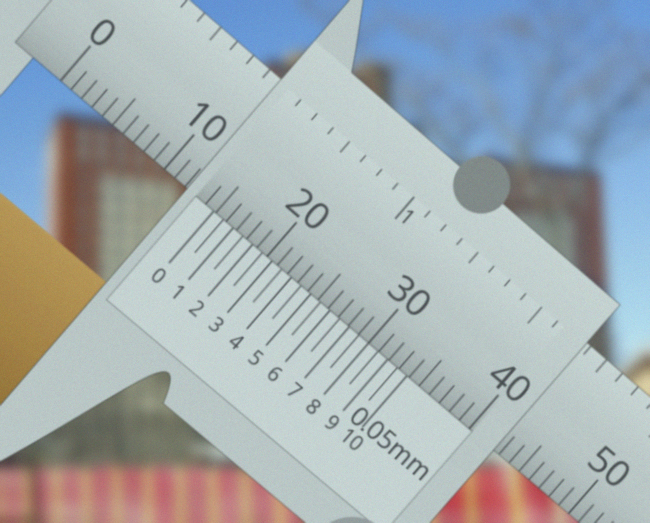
mm 14.8
